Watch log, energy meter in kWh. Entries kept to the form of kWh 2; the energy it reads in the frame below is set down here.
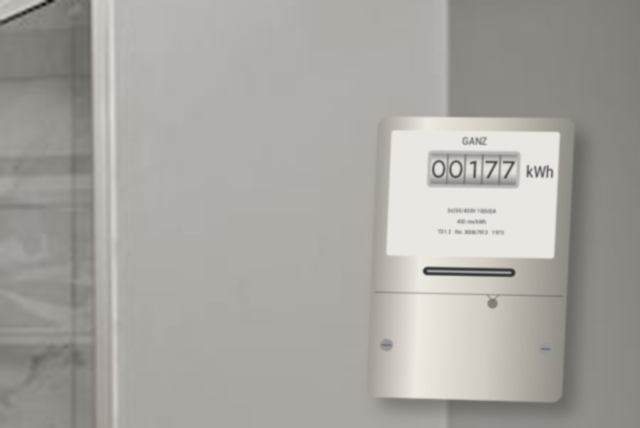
kWh 177
